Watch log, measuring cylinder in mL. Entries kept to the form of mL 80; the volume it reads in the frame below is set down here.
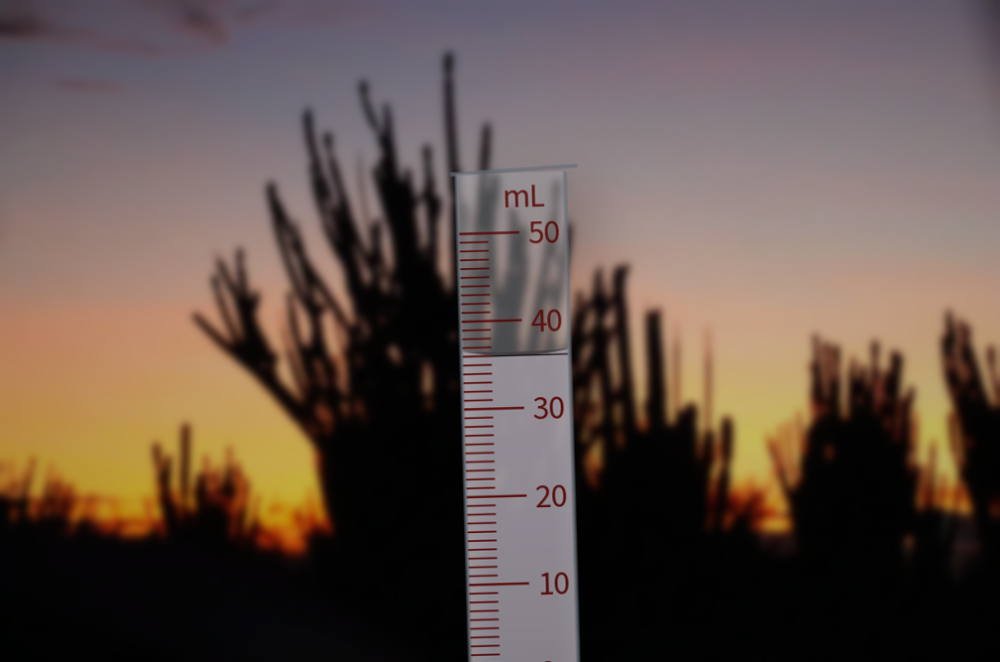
mL 36
